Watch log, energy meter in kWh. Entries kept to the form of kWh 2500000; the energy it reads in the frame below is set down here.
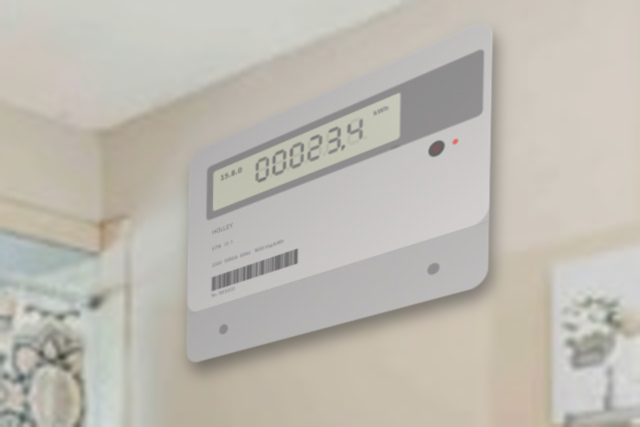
kWh 23.4
